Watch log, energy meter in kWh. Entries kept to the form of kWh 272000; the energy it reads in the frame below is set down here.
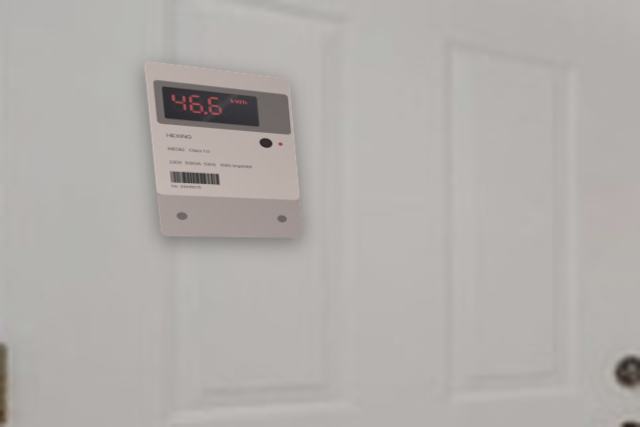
kWh 46.6
